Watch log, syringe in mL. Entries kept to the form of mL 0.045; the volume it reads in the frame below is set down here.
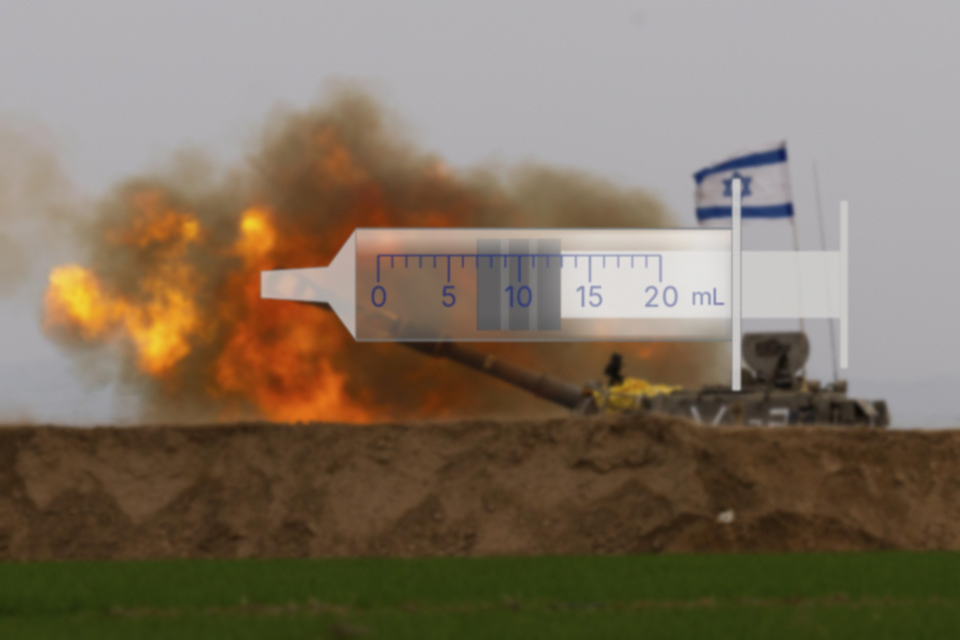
mL 7
